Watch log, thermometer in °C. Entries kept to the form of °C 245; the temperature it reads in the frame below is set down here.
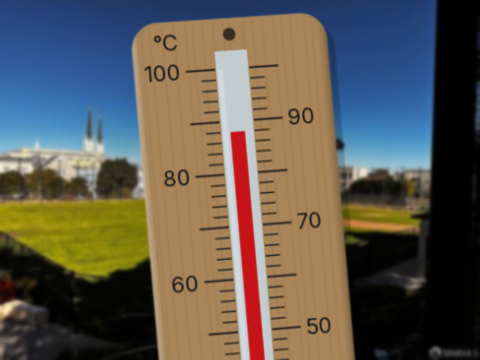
°C 88
